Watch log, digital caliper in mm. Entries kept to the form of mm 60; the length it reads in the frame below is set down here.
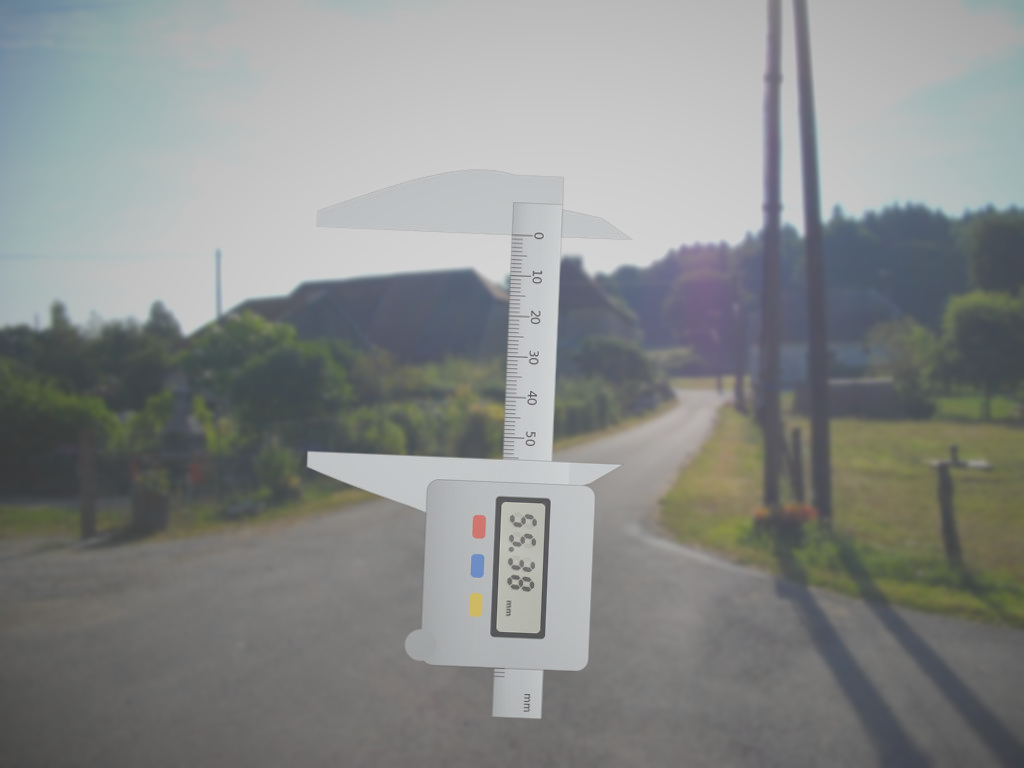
mm 55.38
